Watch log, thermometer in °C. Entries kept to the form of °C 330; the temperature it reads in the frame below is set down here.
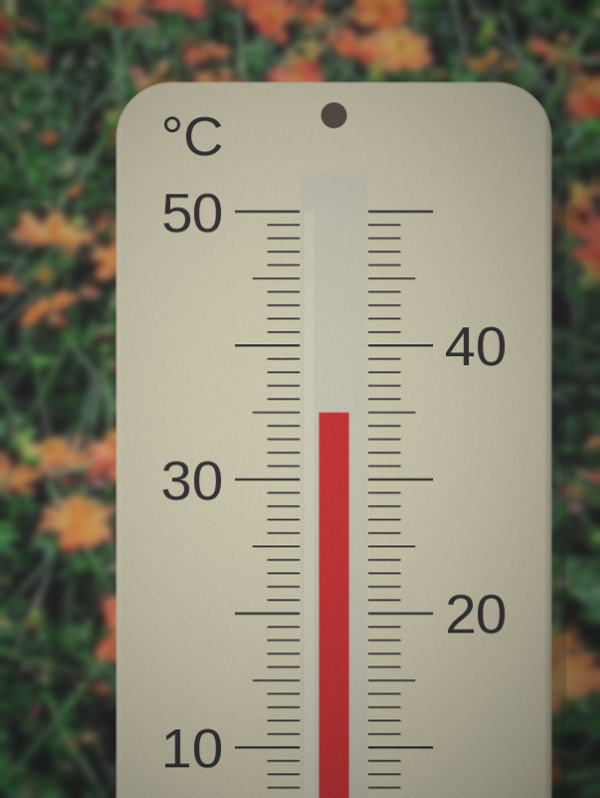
°C 35
